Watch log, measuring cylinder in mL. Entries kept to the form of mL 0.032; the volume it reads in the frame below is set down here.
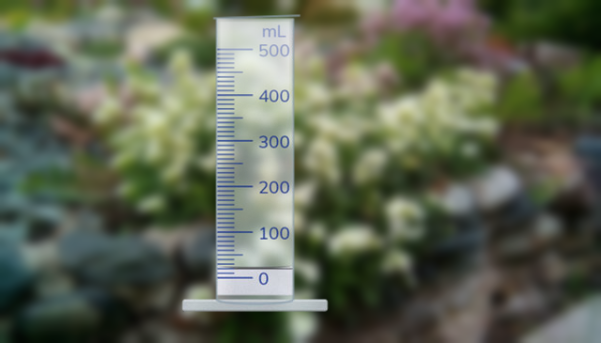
mL 20
